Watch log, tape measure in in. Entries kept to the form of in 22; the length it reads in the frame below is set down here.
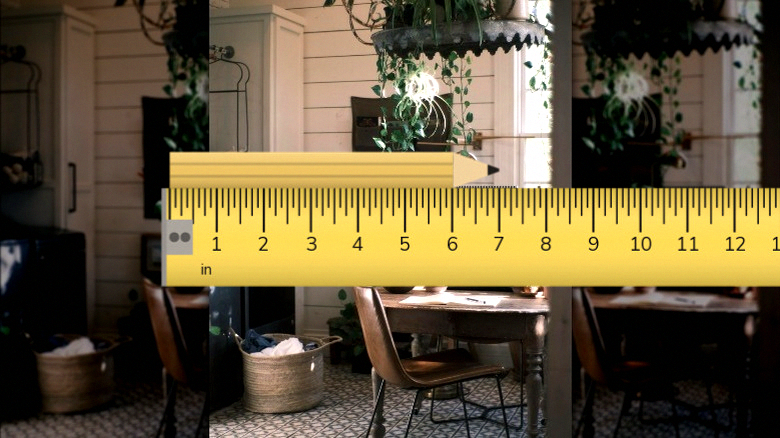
in 7
